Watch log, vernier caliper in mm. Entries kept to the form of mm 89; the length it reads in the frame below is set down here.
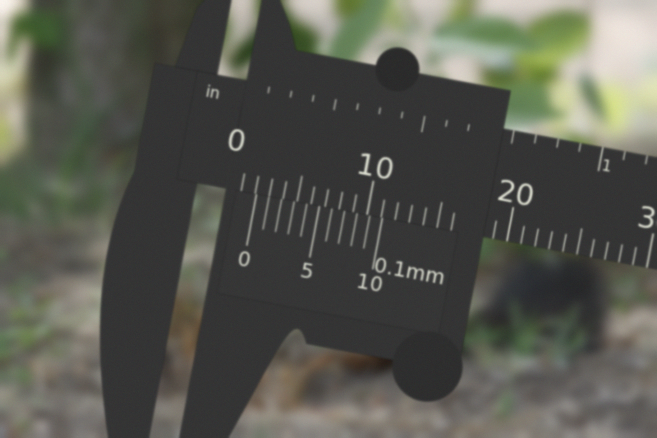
mm 2.1
